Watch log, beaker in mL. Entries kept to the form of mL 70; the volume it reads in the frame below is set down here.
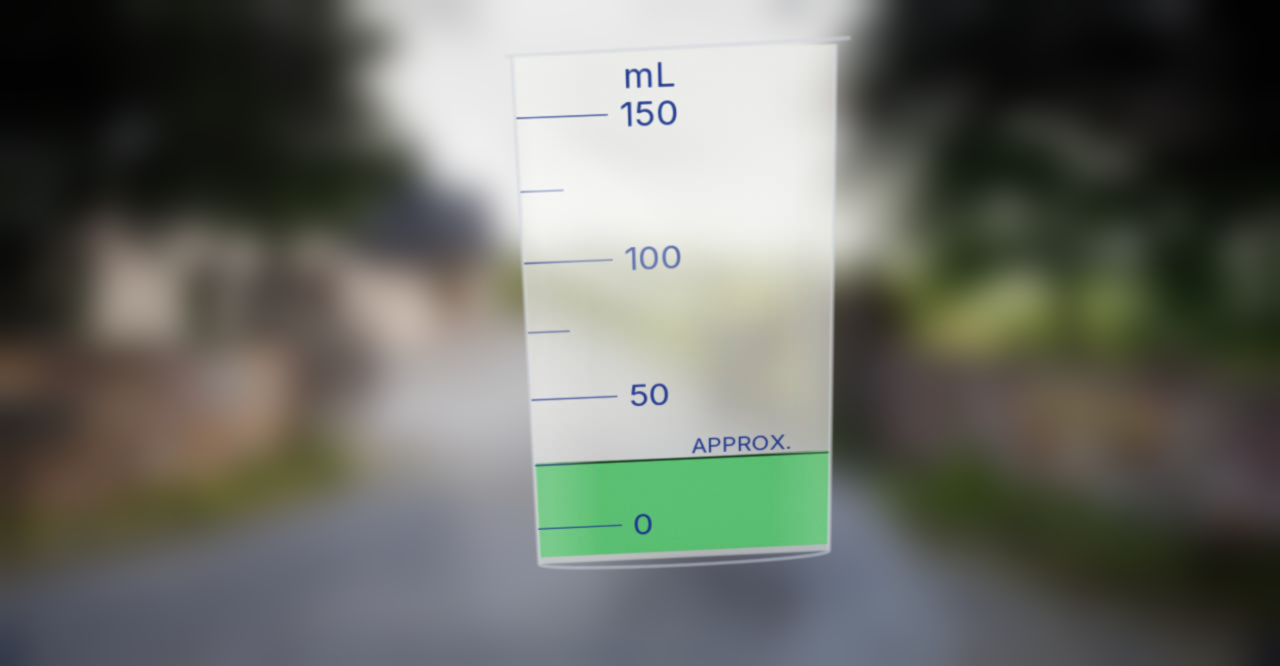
mL 25
